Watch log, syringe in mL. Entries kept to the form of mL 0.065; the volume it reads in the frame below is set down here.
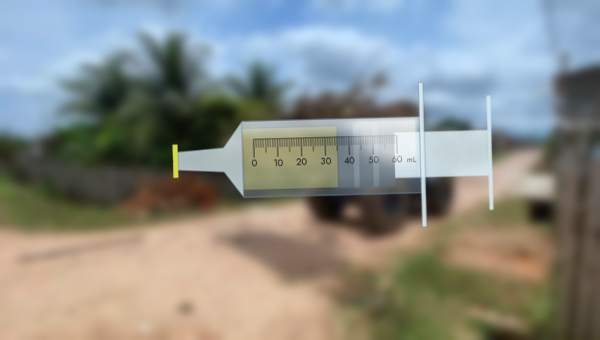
mL 35
